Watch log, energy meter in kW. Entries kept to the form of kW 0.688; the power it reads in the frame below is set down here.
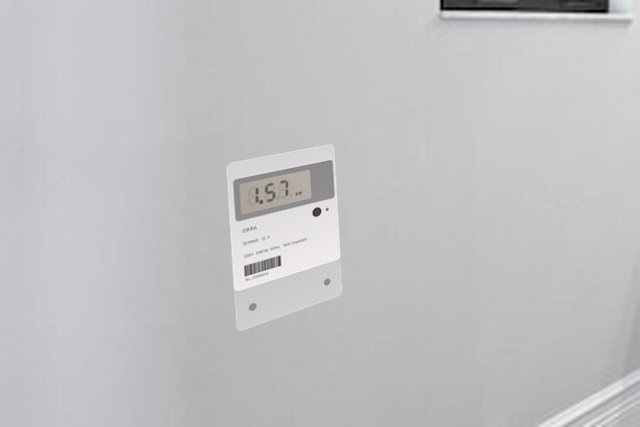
kW 1.57
